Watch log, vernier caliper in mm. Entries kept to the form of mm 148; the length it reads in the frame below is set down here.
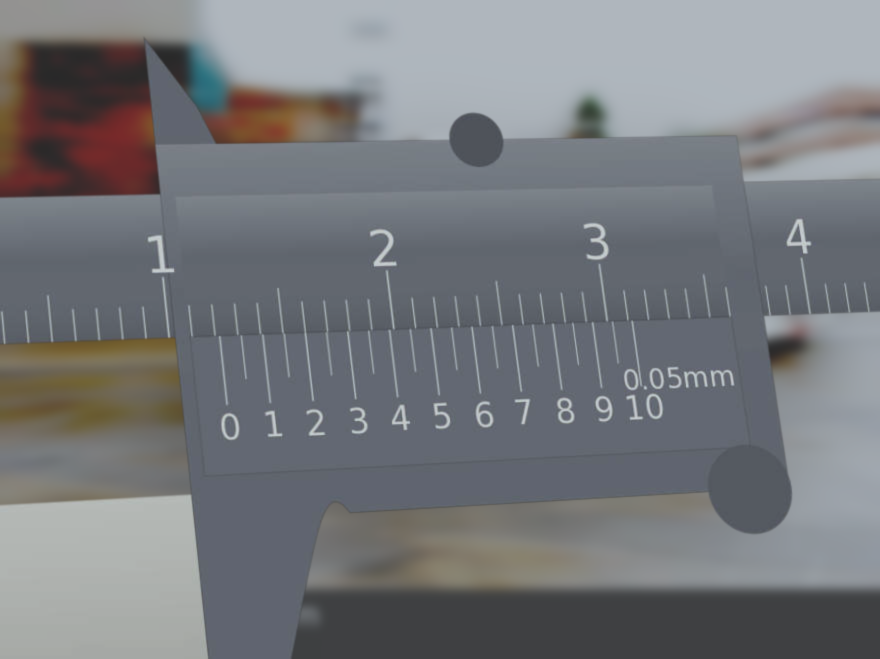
mm 12.2
